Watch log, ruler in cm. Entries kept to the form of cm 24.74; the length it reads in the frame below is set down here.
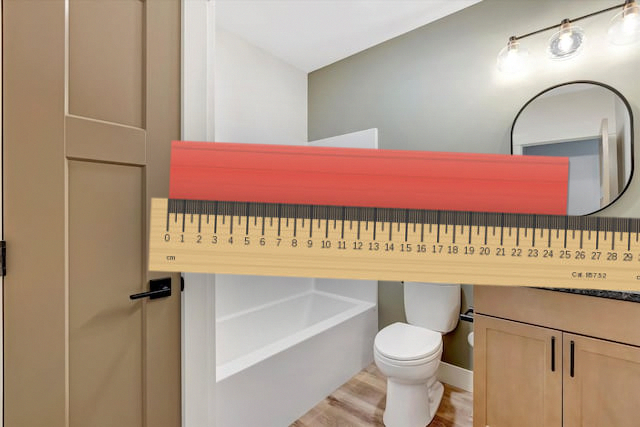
cm 25
